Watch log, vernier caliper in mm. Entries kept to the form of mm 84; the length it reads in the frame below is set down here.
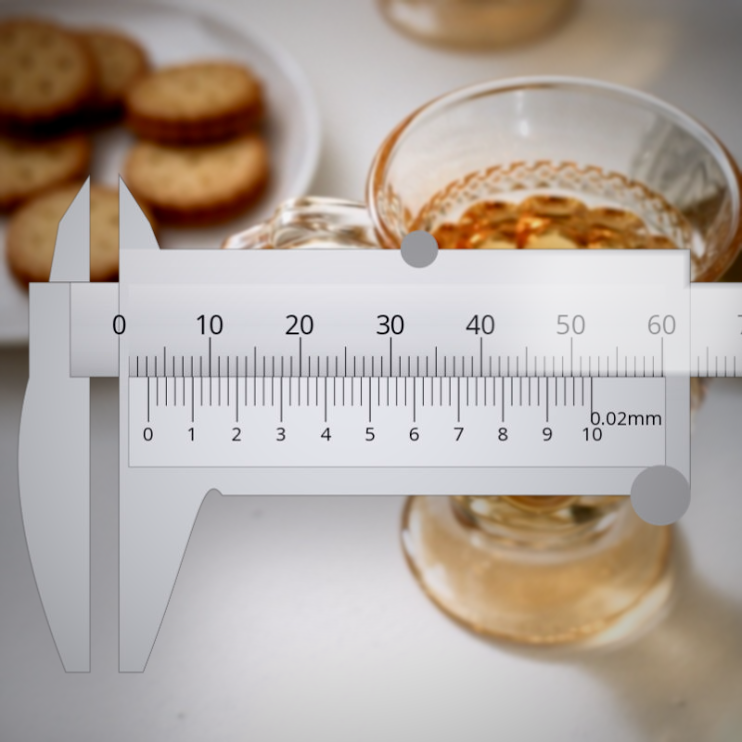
mm 3.2
